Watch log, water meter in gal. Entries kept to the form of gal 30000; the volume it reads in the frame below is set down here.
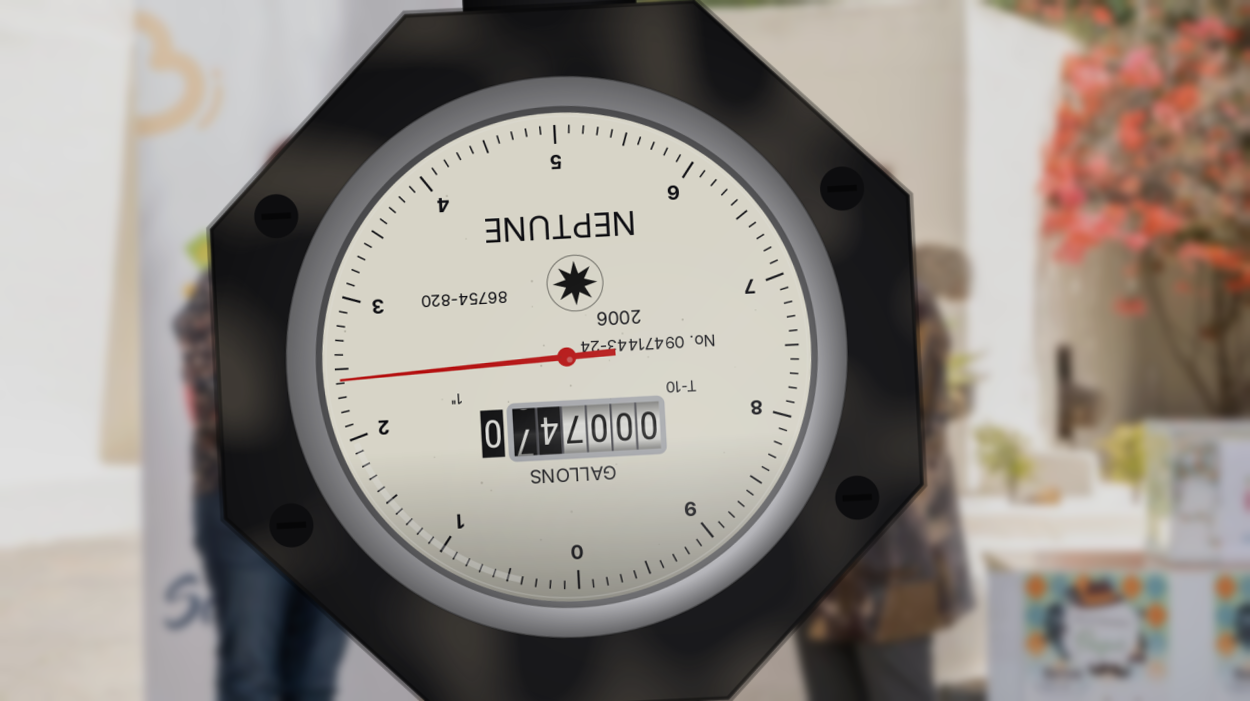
gal 7472.4
